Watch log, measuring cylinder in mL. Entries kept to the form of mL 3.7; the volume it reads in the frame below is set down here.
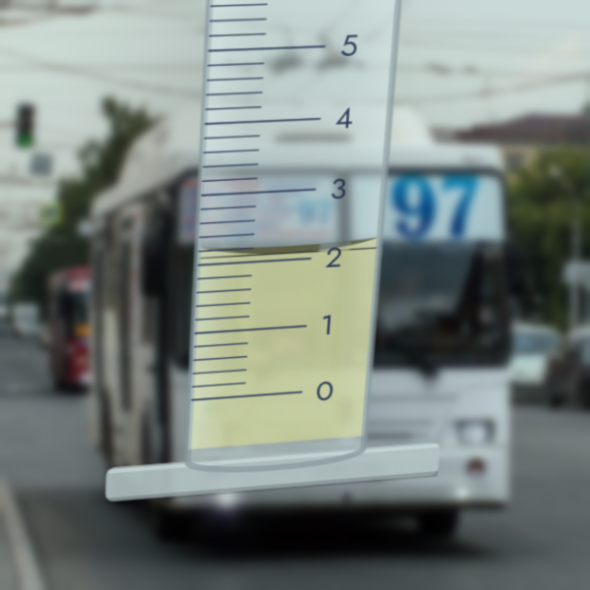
mL 2.1
